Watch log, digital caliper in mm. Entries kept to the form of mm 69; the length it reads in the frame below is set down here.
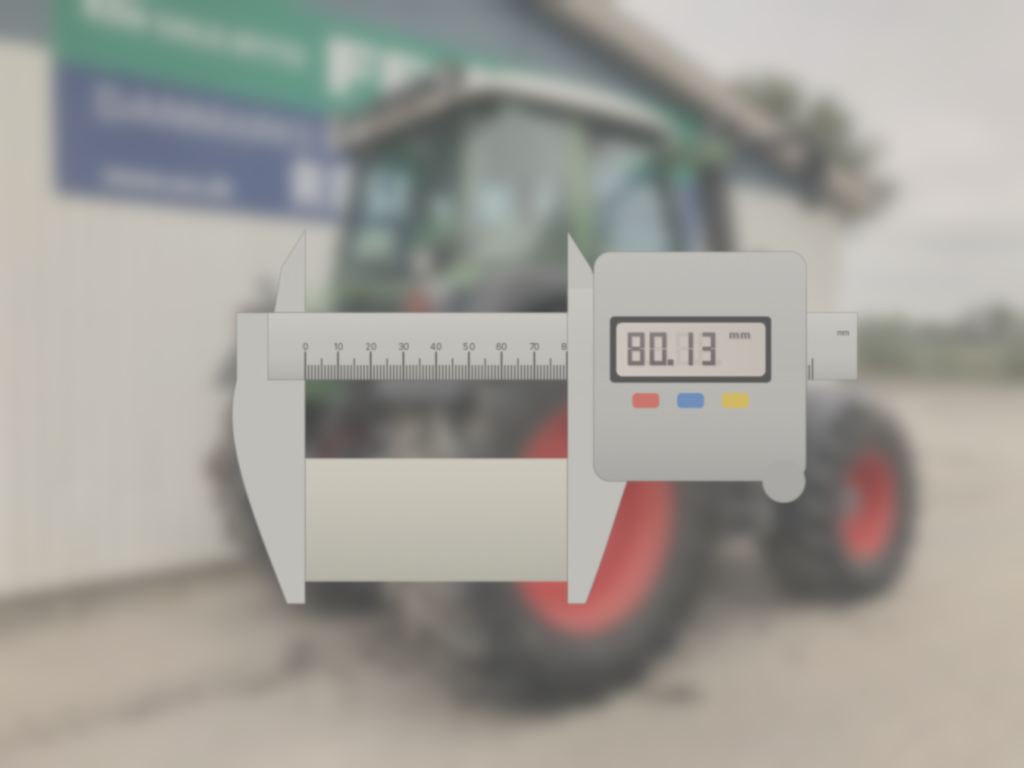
mm 80.13
